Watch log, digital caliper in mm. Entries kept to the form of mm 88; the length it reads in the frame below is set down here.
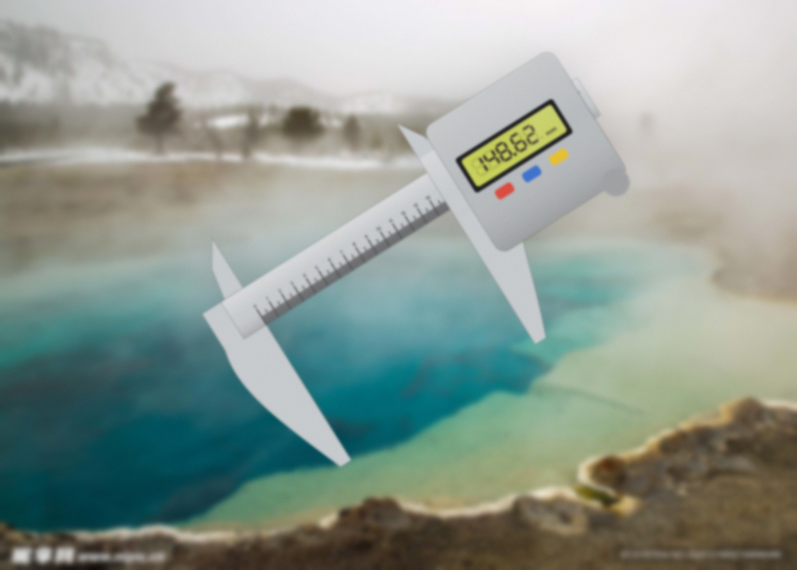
mm 148.62
